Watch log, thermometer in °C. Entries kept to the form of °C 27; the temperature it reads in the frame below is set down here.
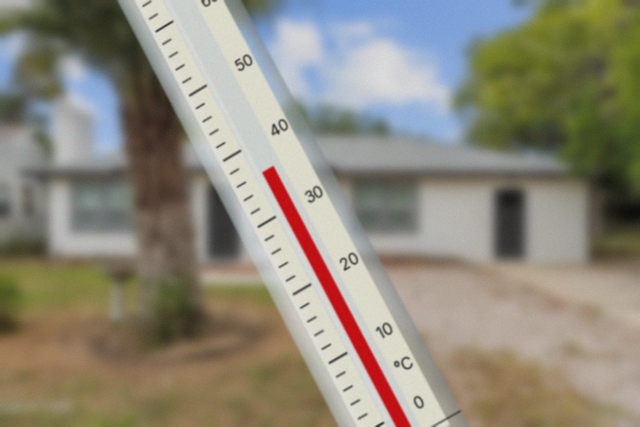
°C 36
